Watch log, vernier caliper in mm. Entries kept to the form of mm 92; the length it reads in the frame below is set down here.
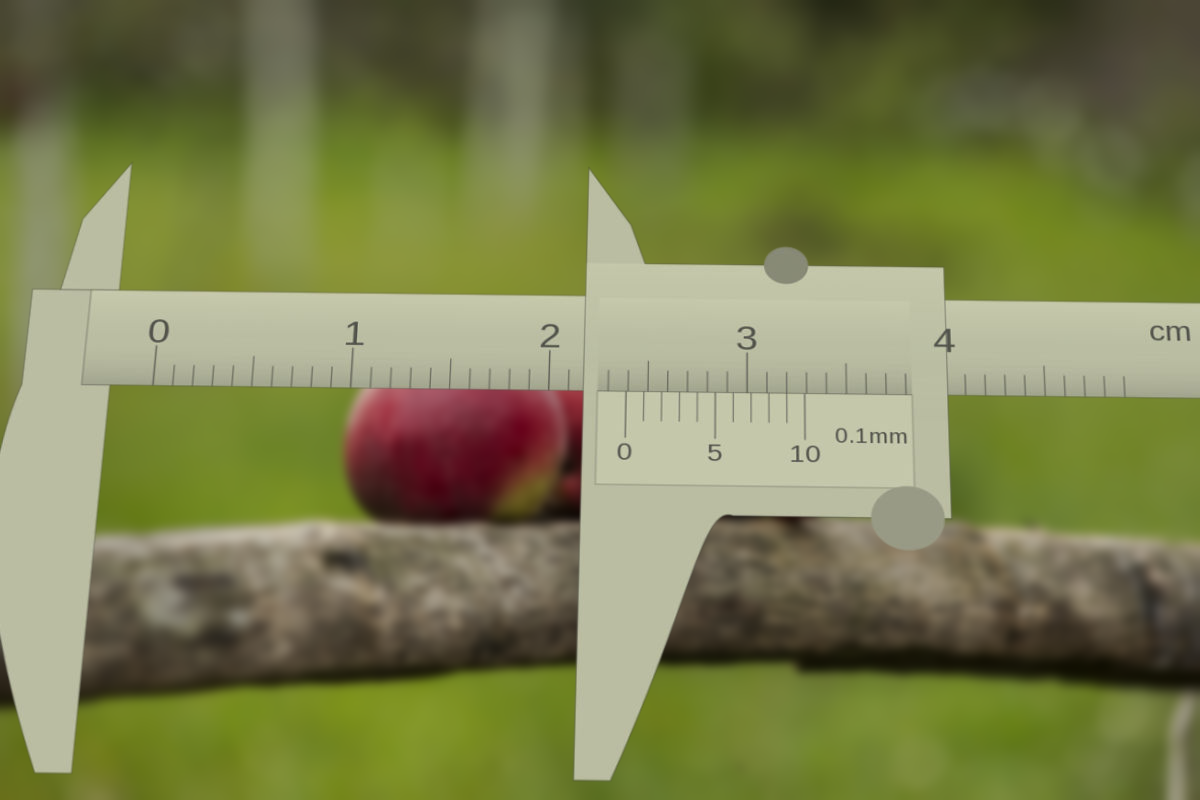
mm 23.9
